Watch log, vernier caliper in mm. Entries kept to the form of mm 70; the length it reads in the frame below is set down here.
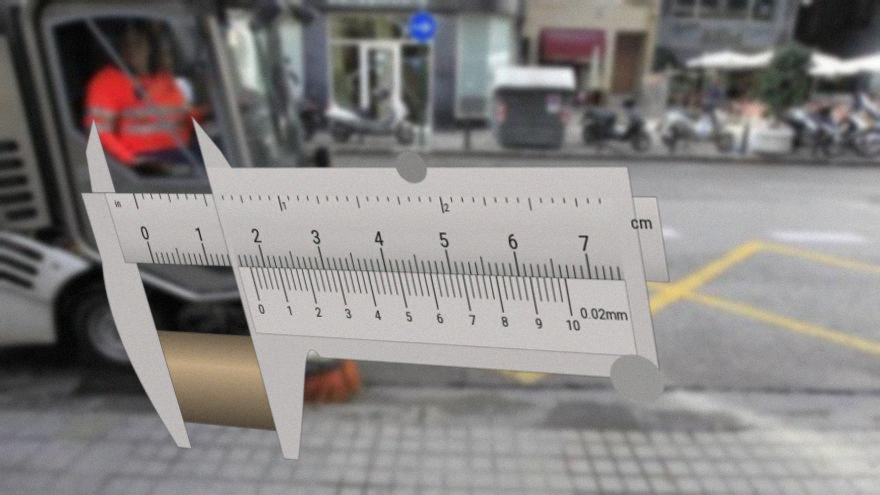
mm 17.5
